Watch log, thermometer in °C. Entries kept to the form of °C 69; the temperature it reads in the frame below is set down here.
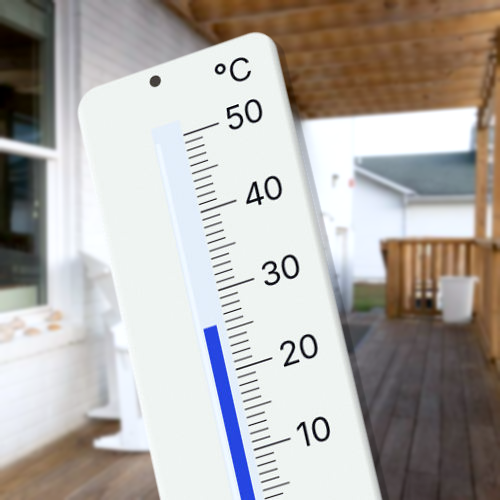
°C 26
